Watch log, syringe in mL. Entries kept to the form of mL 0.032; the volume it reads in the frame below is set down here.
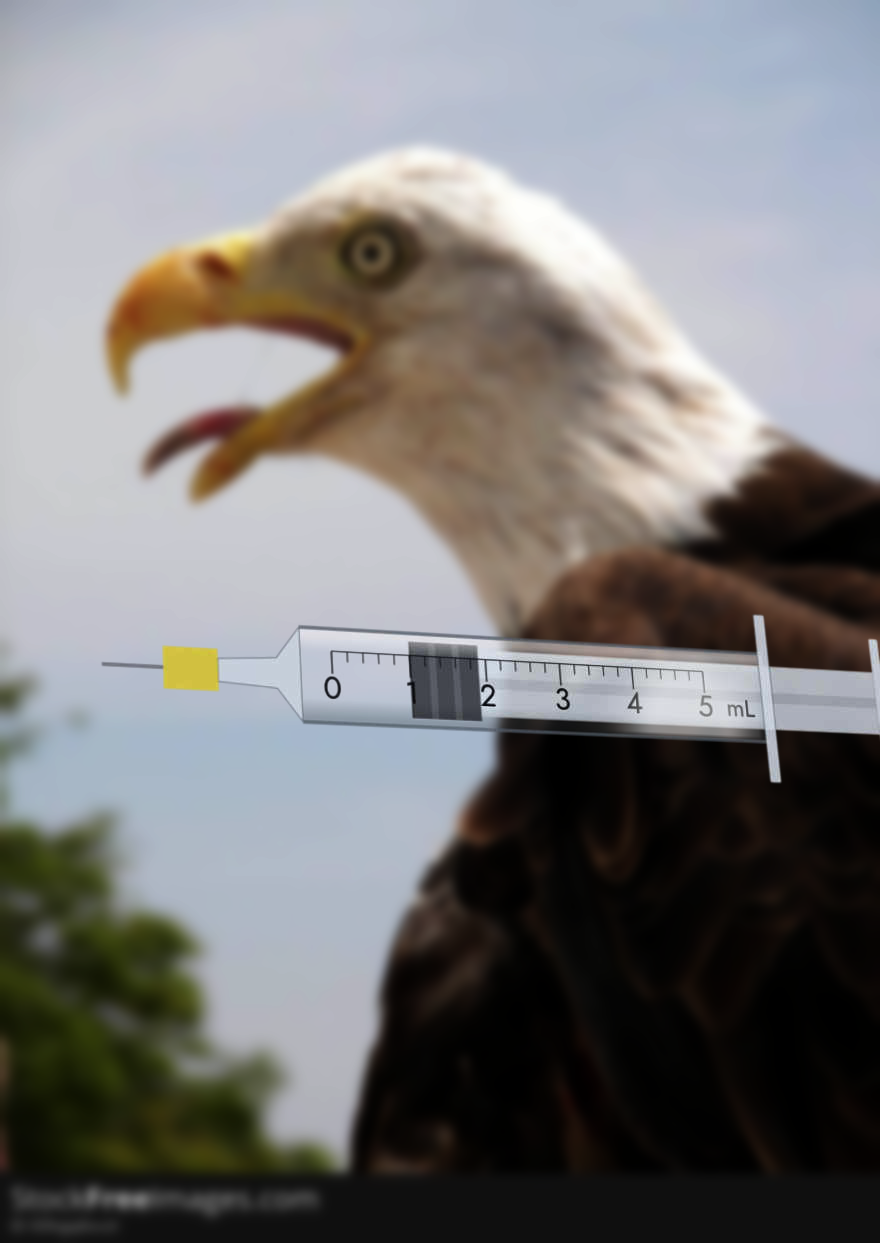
mL 1
